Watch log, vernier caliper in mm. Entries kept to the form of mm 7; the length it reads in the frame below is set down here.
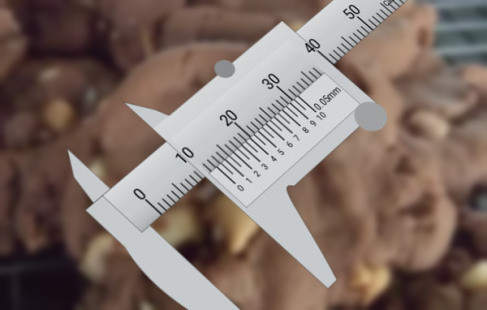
mm 12.2
